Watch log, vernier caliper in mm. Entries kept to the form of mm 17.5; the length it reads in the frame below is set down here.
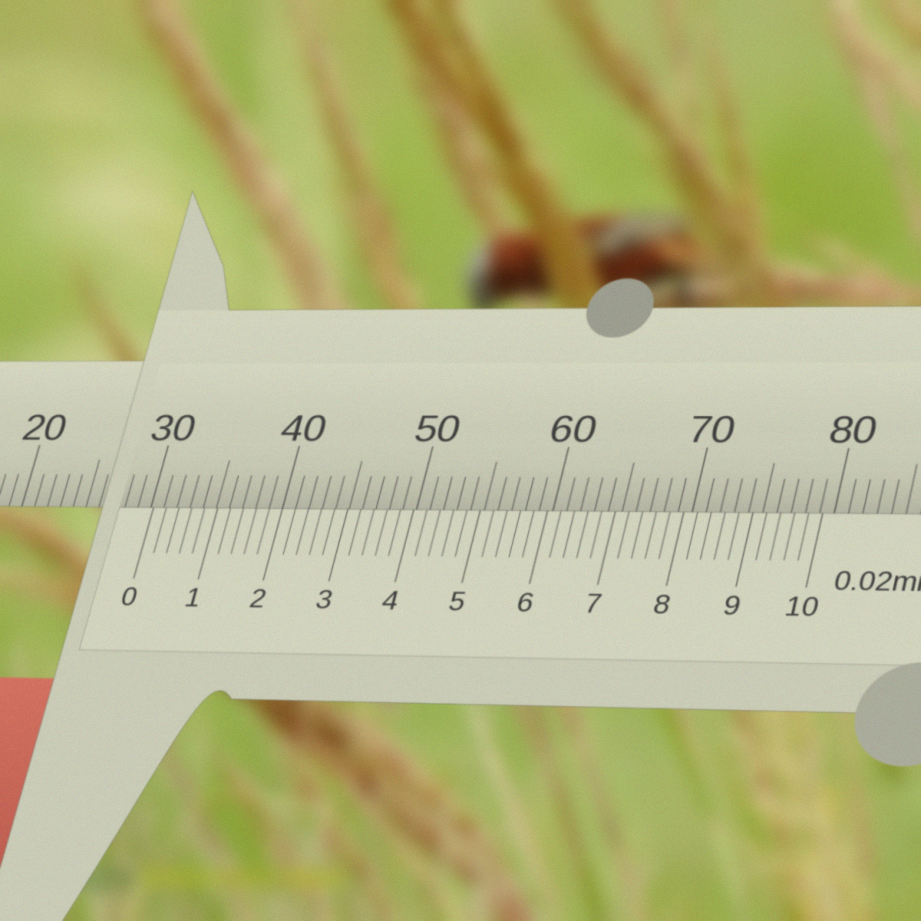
mm 30.2
